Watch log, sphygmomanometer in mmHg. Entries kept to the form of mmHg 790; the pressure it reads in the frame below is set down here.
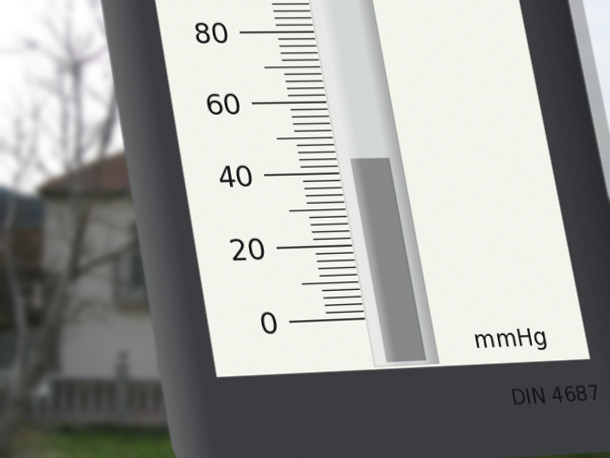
mmHg 44
